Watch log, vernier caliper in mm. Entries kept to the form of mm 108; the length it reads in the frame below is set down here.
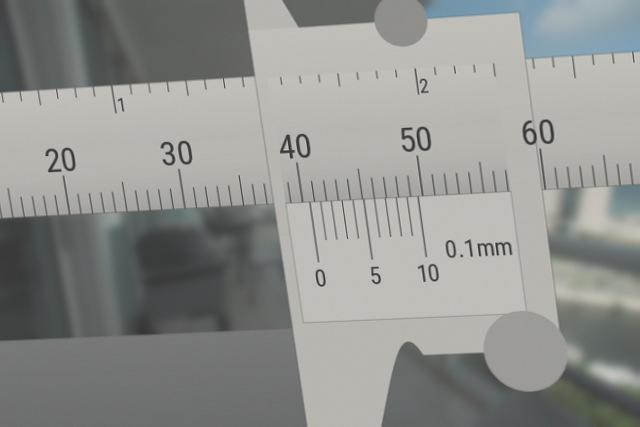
mm 40.6
